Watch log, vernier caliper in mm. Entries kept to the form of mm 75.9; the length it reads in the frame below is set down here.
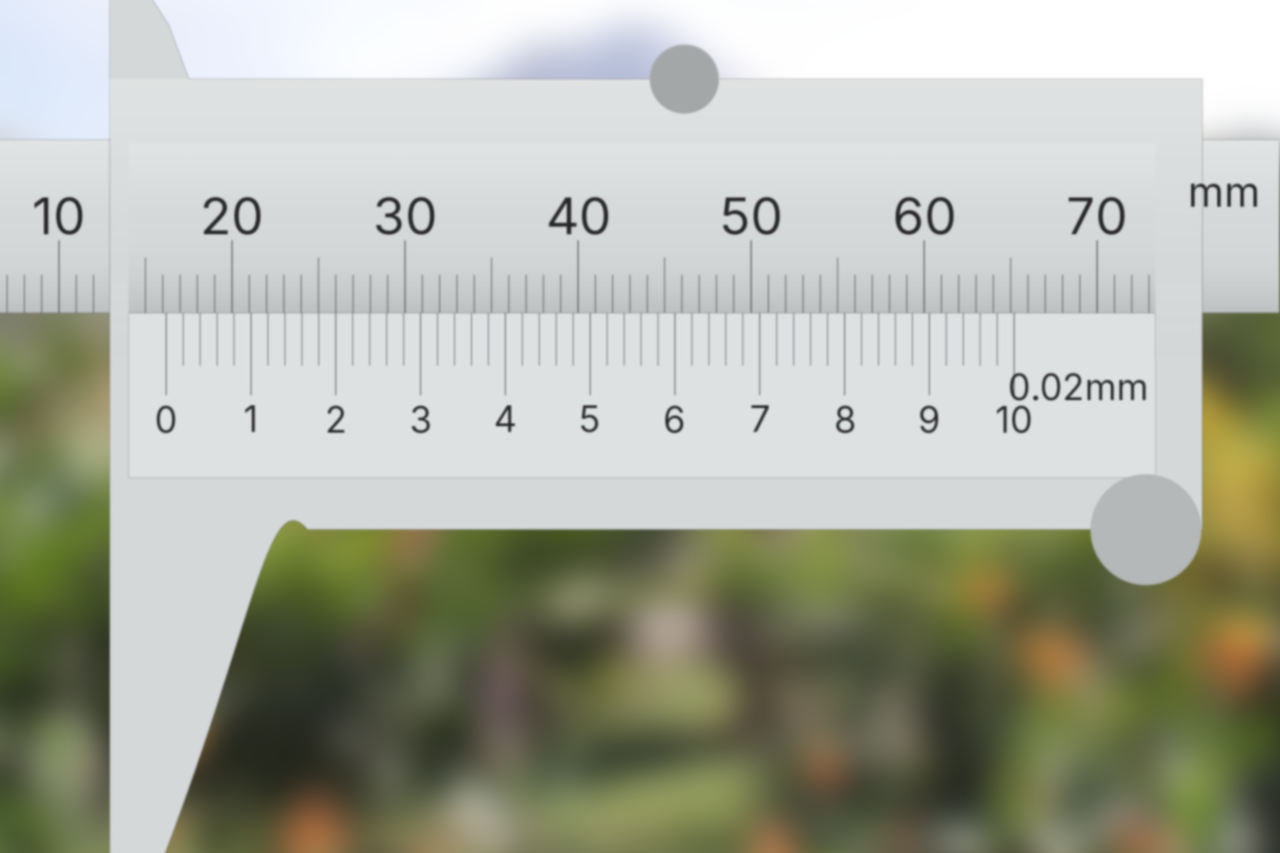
mm 16.2
